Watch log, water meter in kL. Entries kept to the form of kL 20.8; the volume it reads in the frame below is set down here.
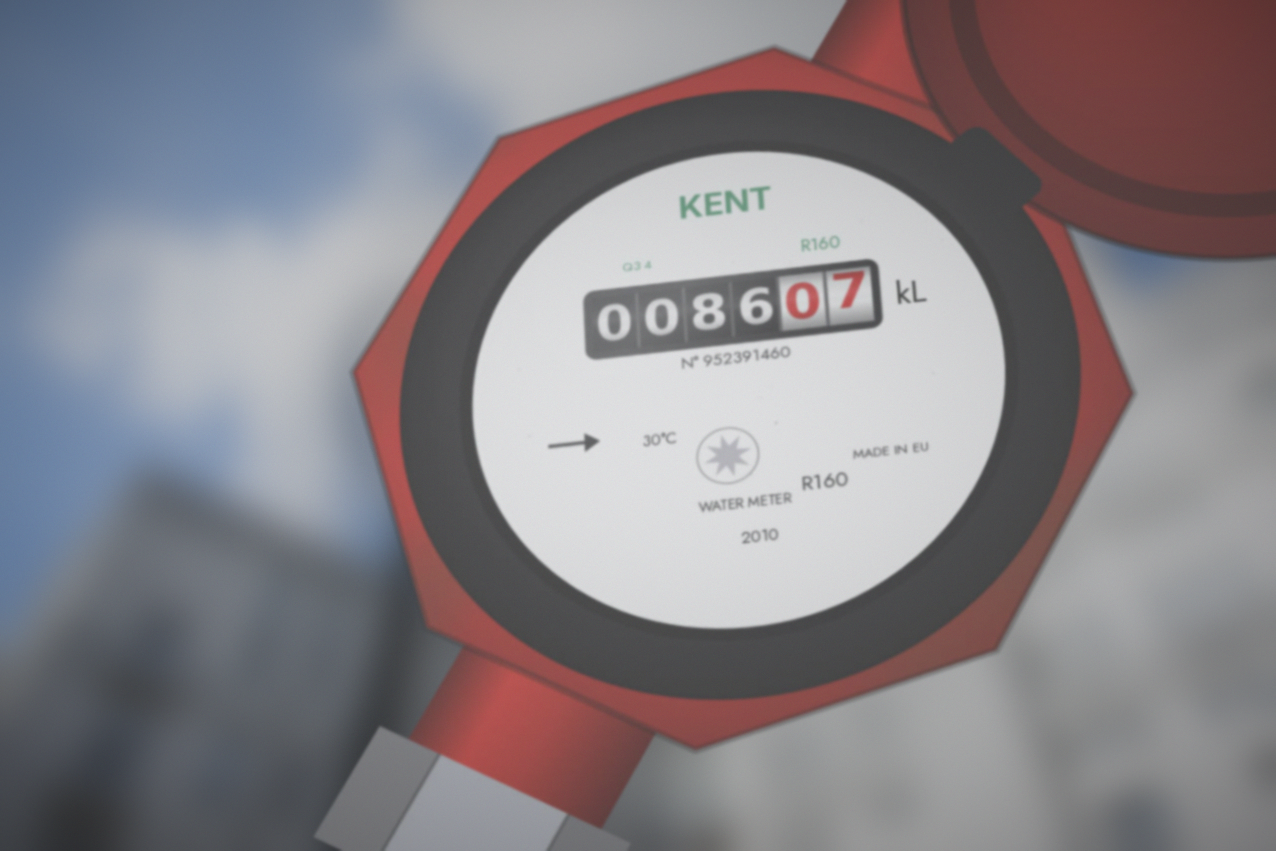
kL 86.07
